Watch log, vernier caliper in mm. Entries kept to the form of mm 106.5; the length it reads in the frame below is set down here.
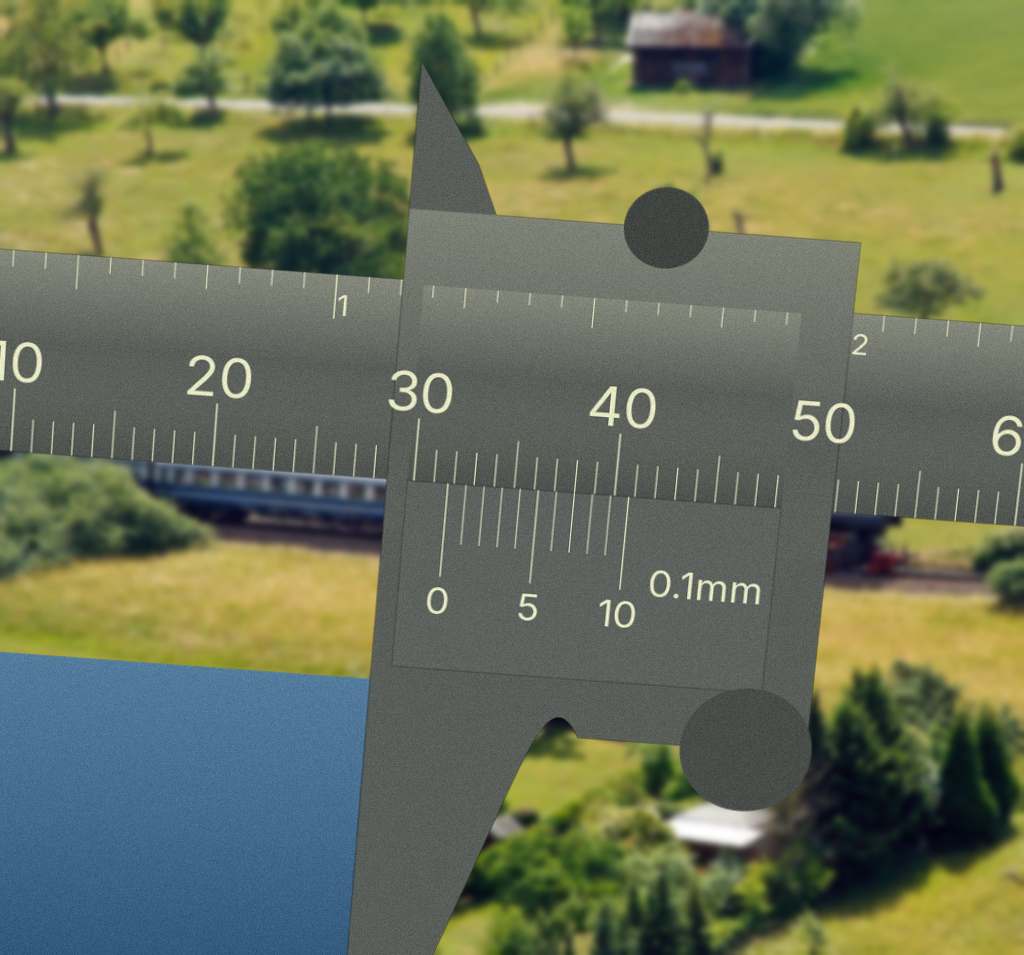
mm 31.7
